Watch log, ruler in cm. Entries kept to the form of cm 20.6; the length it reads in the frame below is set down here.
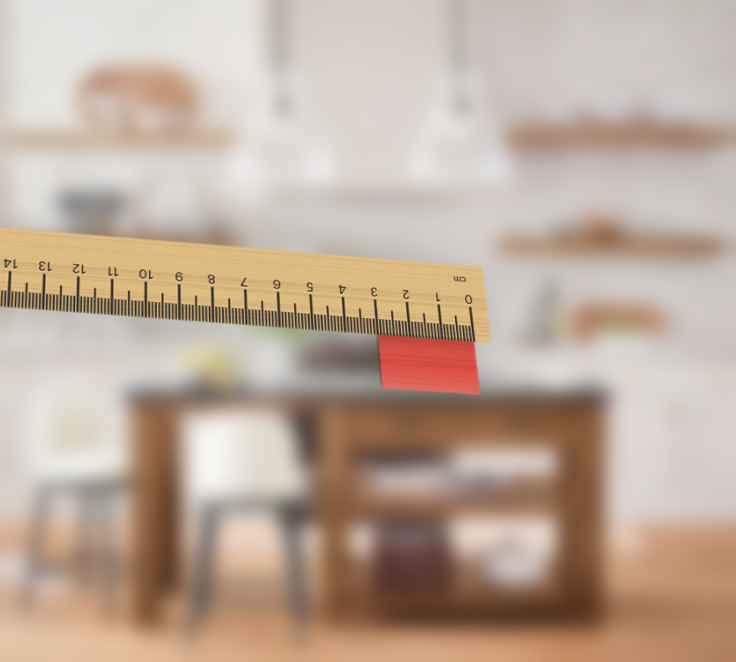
cm 3
